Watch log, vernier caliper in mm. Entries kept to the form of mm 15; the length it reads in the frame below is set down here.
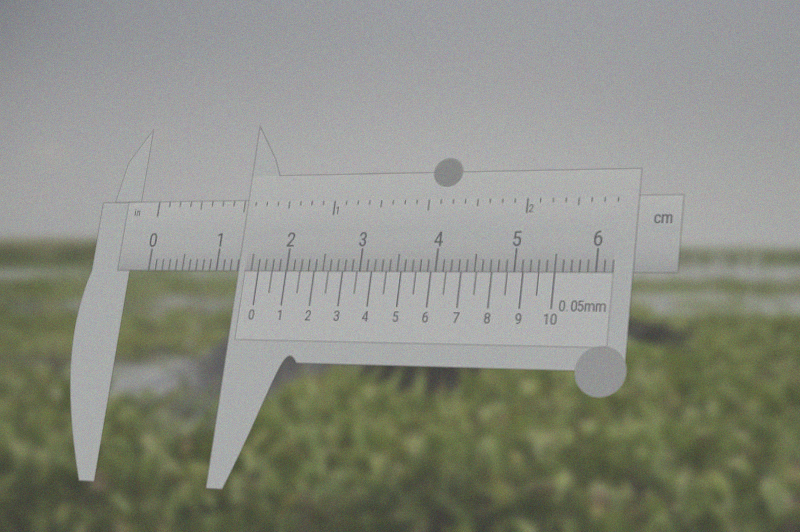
mm 16.0
